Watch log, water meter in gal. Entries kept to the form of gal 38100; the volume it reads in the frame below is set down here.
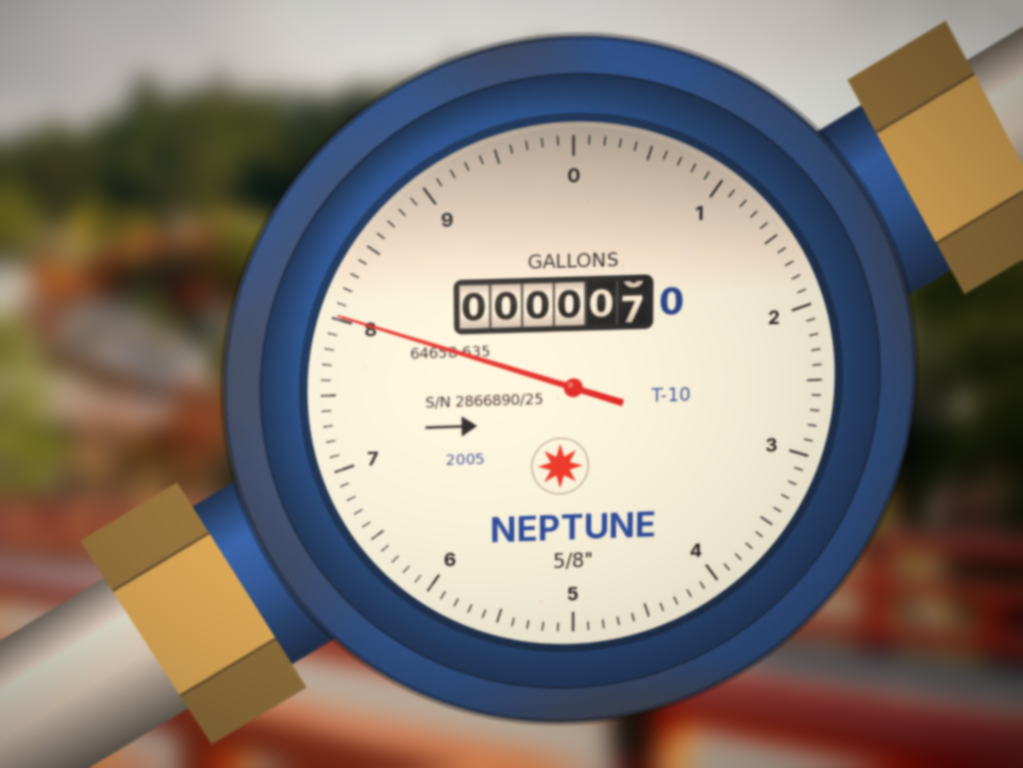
gal 68.0
